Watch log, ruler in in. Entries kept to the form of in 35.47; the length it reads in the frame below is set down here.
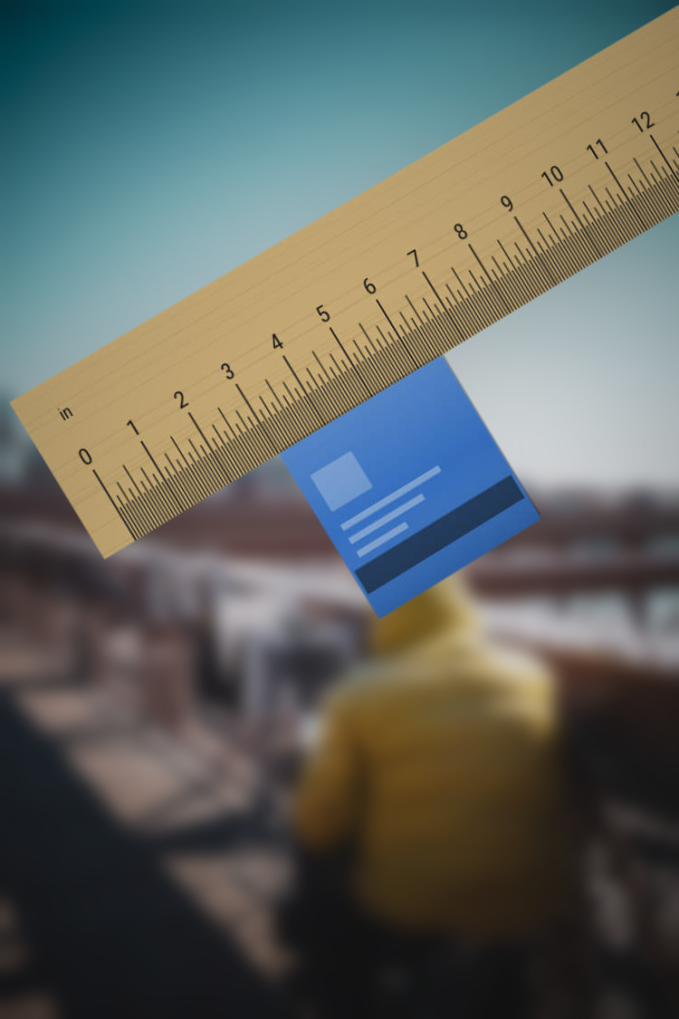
in 3.5
